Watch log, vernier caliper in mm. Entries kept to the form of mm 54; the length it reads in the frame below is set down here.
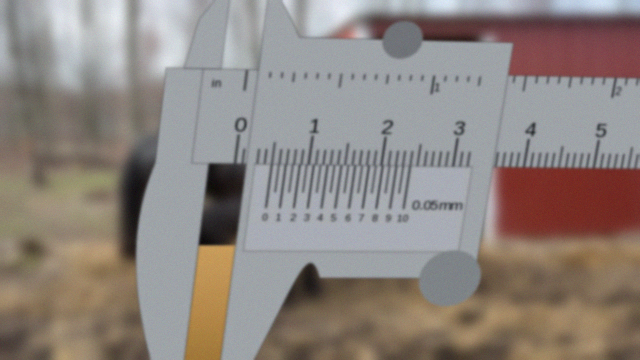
mm 5.0
